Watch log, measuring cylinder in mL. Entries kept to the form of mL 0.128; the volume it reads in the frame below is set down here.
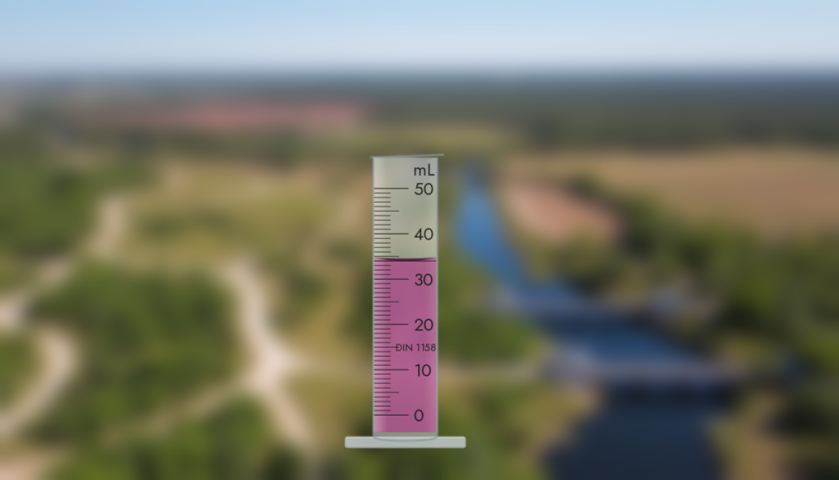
mL 34
